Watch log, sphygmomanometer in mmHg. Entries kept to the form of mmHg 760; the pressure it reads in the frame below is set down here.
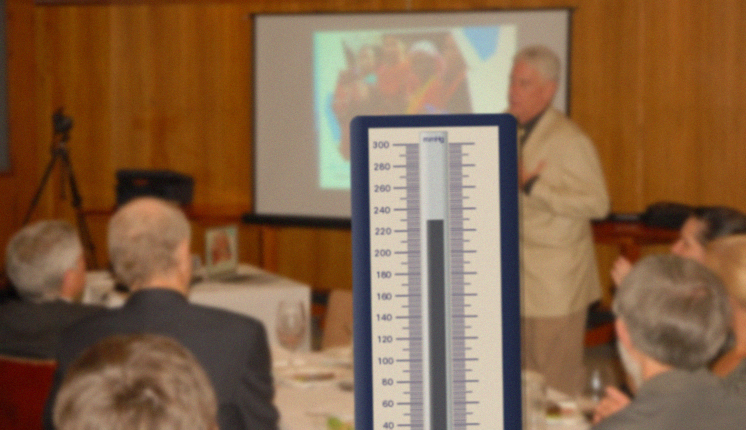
mmHg 230
